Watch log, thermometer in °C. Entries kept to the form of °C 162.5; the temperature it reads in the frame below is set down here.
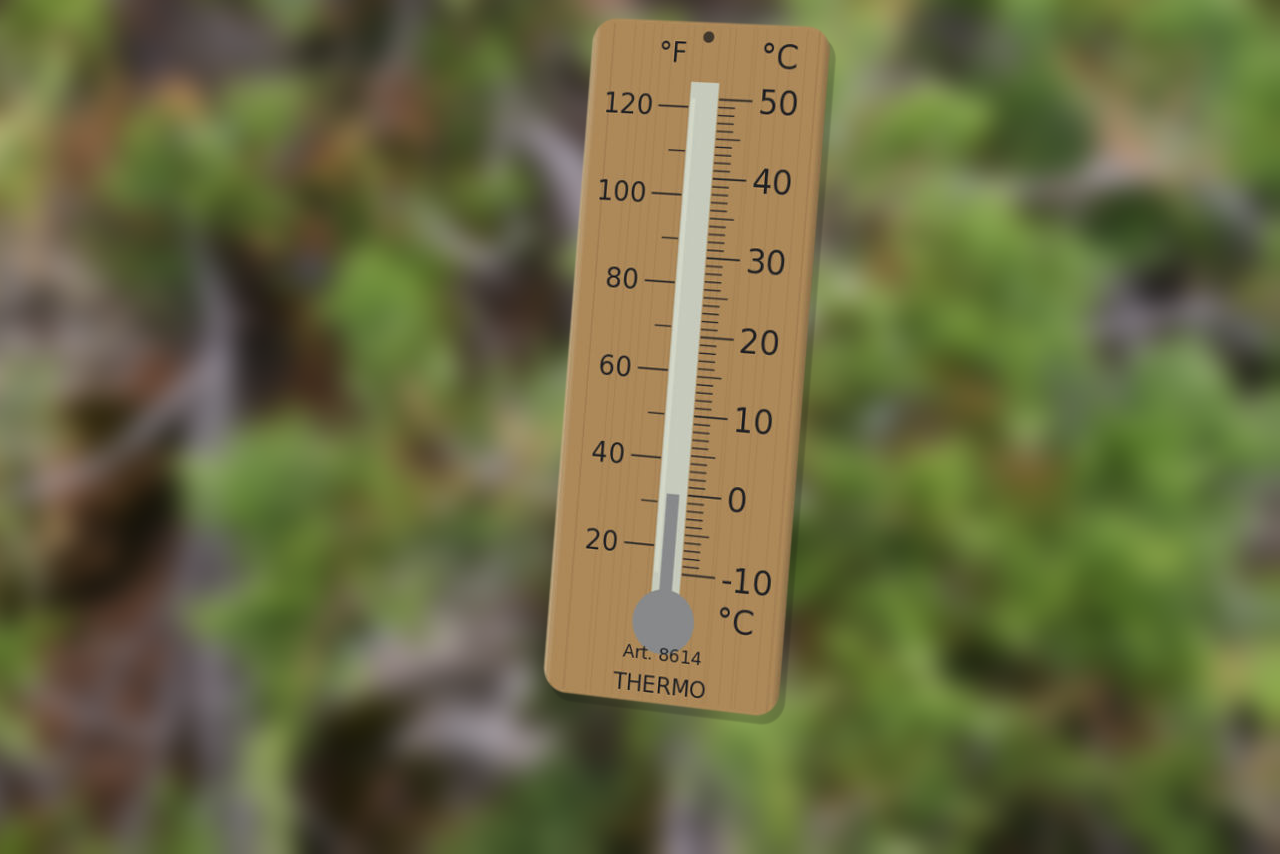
°C 0
